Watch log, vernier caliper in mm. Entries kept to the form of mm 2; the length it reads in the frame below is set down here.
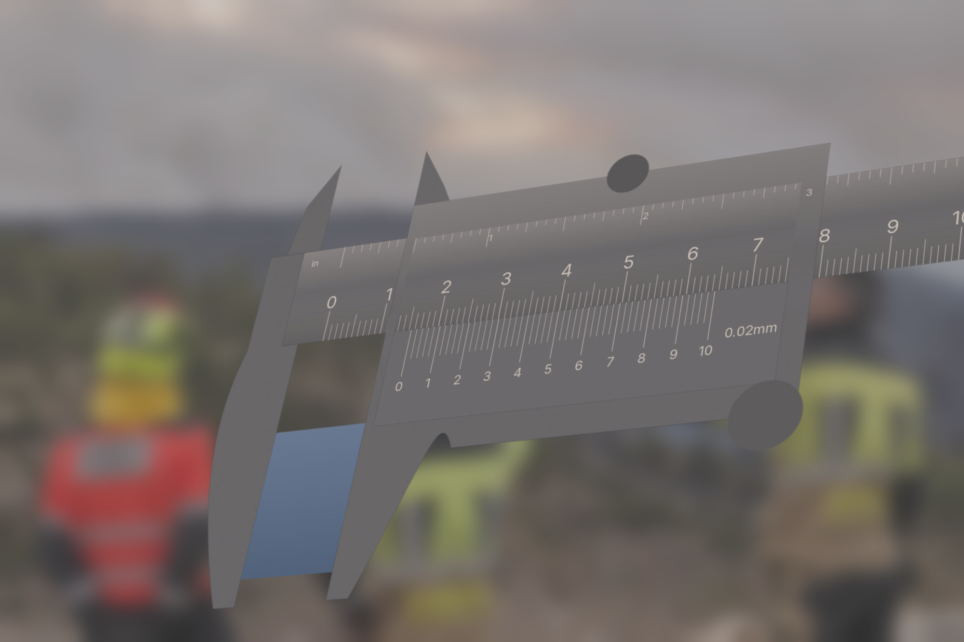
mm 15.4
